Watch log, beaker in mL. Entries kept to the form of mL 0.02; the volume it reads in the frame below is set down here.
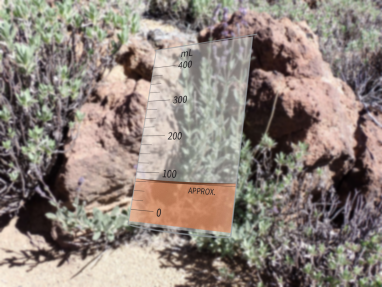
mL 75
